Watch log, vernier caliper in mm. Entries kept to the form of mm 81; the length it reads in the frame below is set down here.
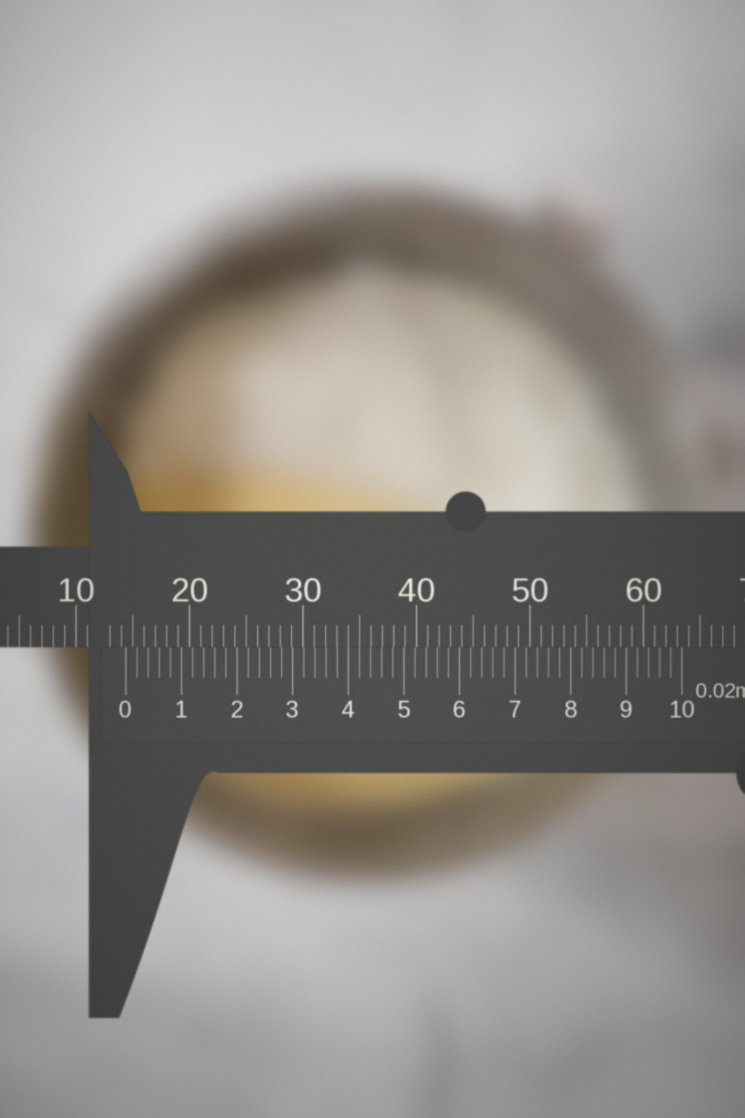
mm 14.4
